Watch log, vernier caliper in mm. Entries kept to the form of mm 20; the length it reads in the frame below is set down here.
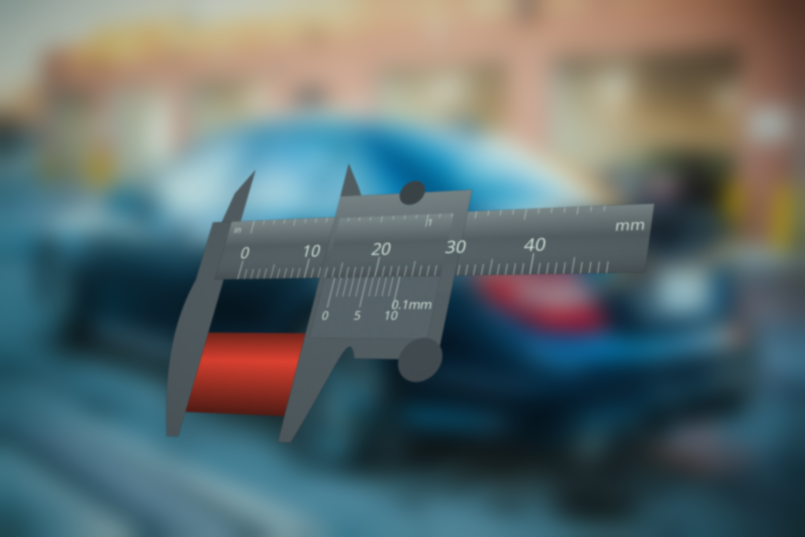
mm 14.4
